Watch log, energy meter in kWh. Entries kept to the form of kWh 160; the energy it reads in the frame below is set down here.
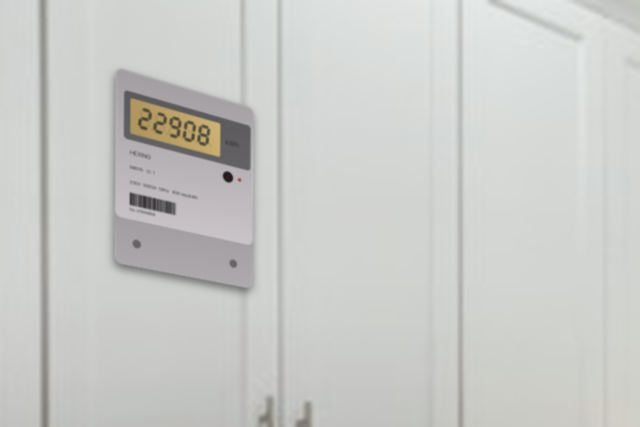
kWh 22908
